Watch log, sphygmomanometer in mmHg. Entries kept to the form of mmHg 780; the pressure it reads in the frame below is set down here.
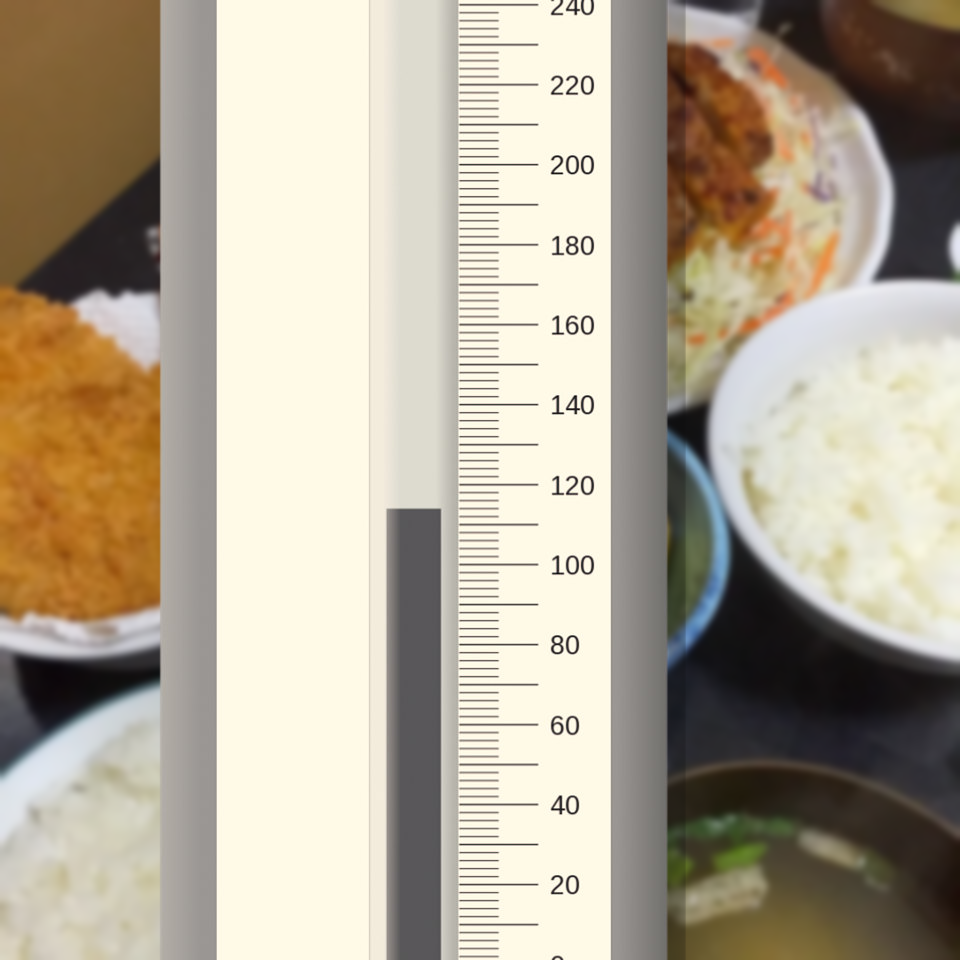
mmHg 114
